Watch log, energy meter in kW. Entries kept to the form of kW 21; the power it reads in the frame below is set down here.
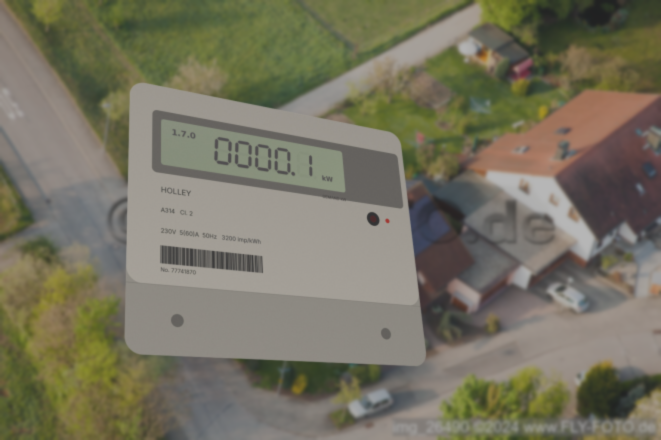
kW 0.1
